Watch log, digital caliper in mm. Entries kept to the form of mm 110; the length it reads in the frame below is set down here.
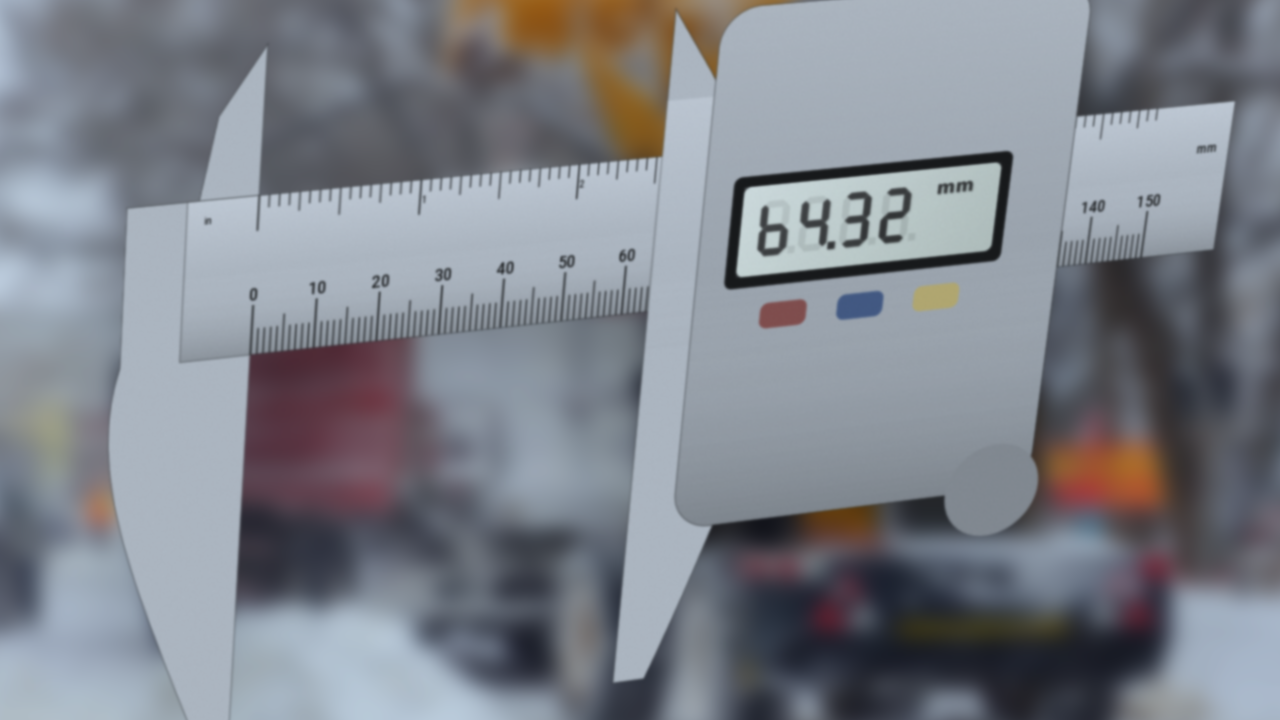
mm 64.32
